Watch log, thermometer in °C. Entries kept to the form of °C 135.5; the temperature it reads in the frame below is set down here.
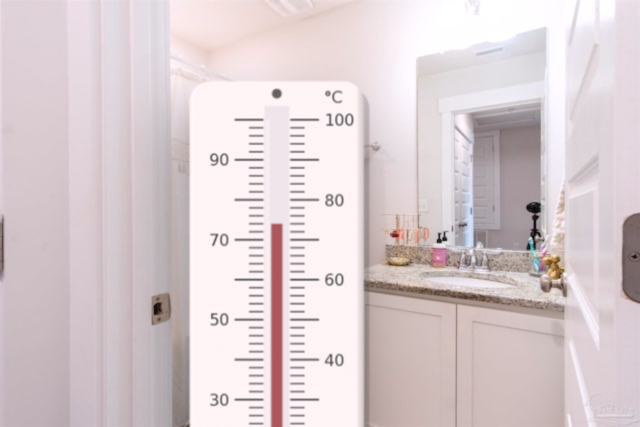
°C 74
